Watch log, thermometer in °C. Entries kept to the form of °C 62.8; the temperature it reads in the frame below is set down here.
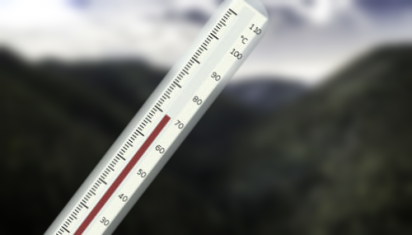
°C 70
